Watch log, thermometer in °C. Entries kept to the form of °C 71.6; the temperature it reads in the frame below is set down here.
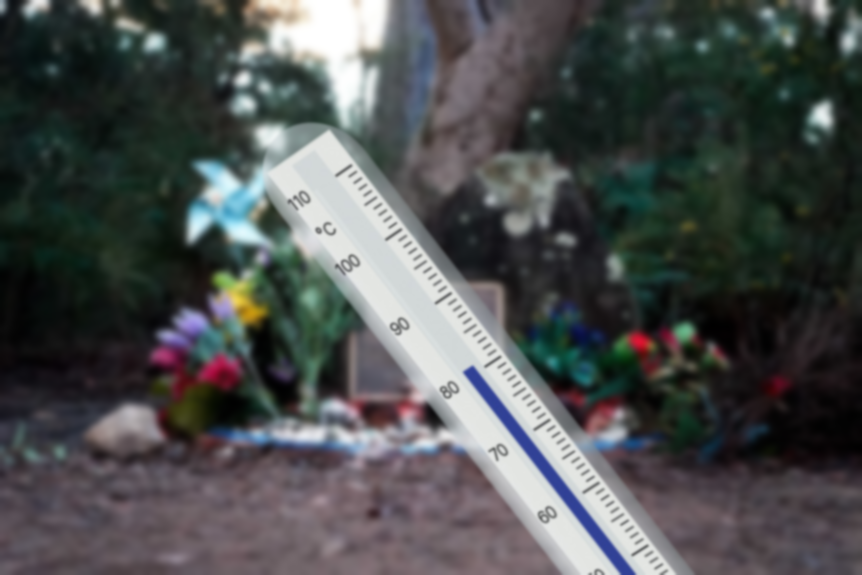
°C 81
